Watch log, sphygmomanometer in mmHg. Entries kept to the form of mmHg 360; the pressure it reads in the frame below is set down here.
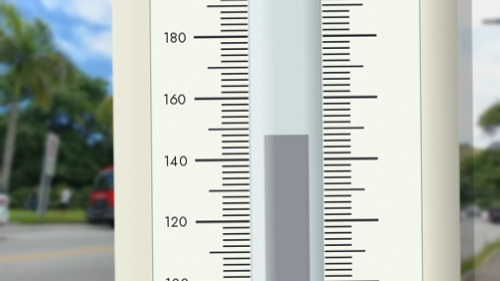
mmHg 148
